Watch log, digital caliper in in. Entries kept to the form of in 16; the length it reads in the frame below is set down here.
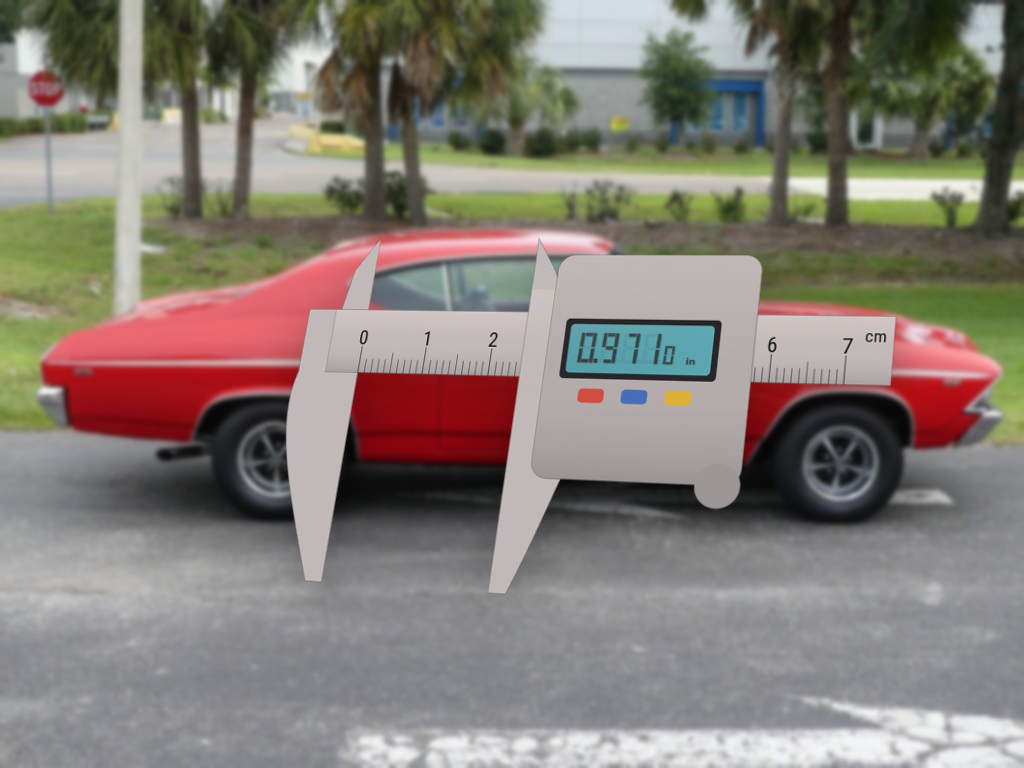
in 0.9710
